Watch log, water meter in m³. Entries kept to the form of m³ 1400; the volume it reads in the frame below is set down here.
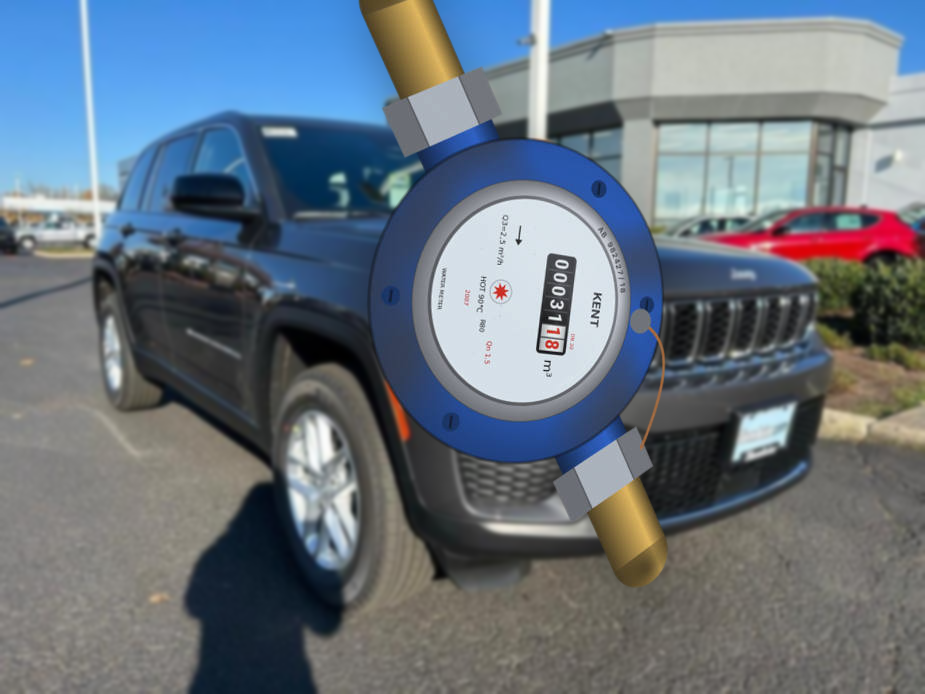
m³ 31.18
